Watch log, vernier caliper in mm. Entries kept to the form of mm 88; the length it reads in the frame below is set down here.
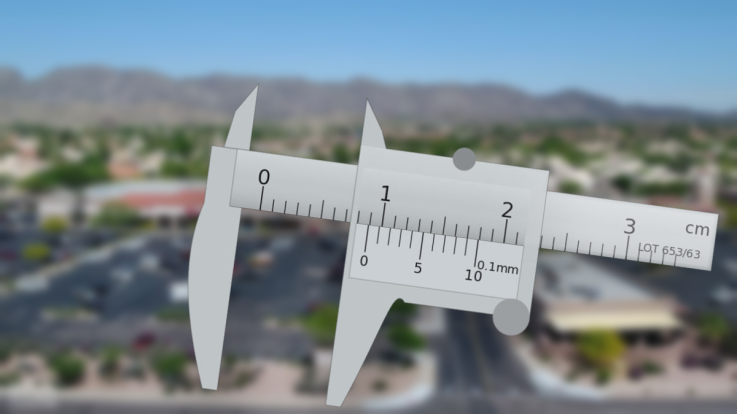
mm 8.9
